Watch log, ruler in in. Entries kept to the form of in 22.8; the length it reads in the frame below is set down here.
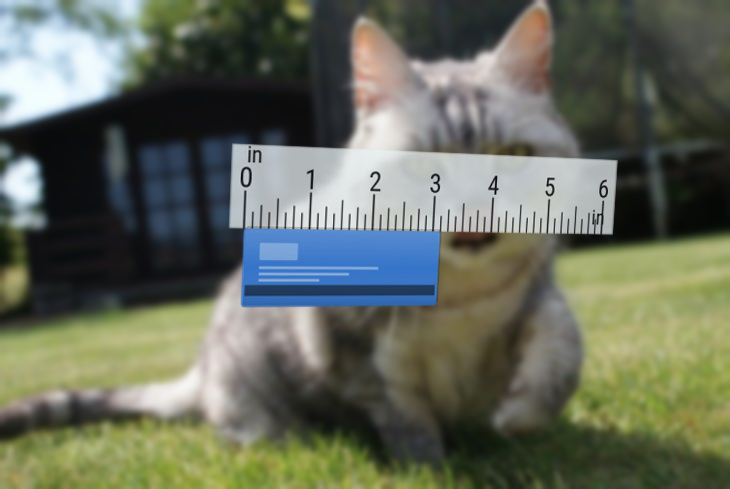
in 3.125
